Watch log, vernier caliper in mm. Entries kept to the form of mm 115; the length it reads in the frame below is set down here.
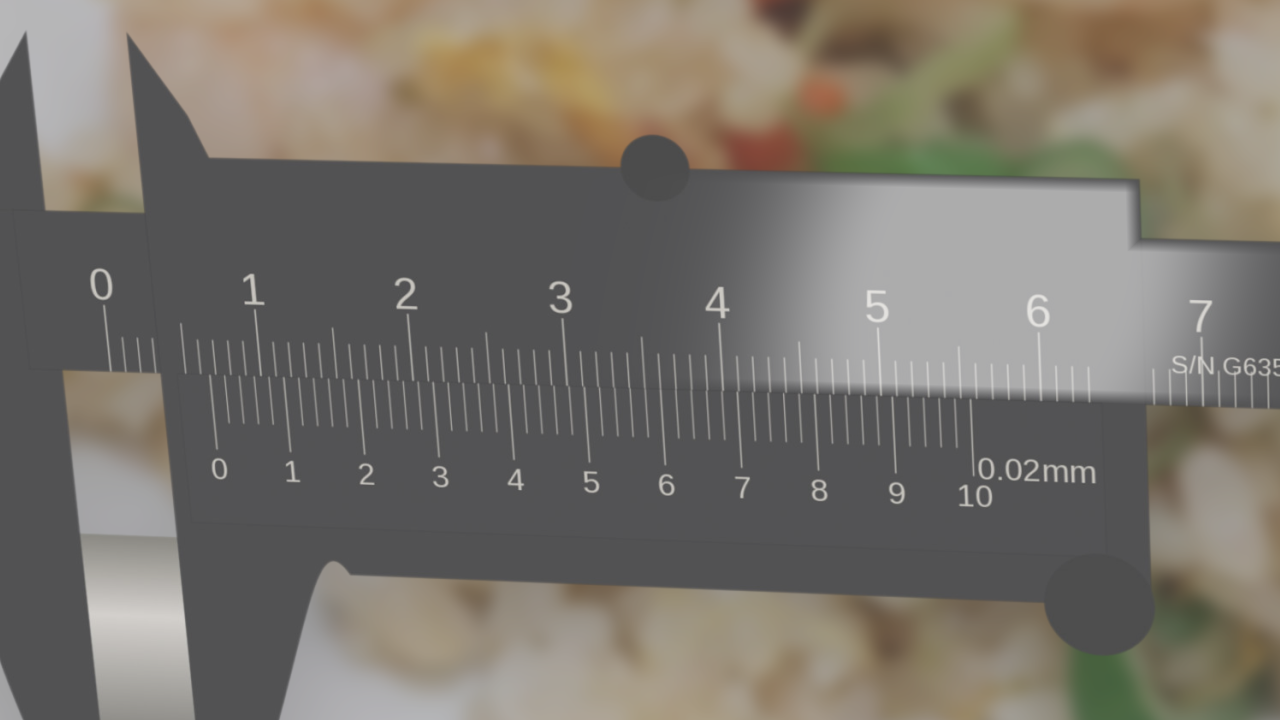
mm 6.6
